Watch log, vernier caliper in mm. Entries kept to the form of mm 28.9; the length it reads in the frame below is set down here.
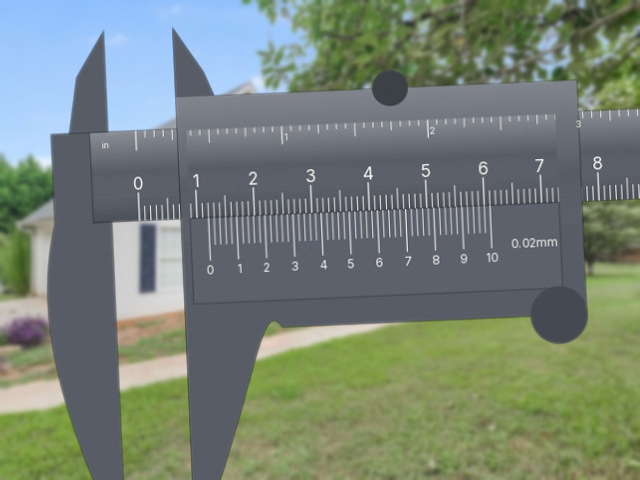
mm 12.0
